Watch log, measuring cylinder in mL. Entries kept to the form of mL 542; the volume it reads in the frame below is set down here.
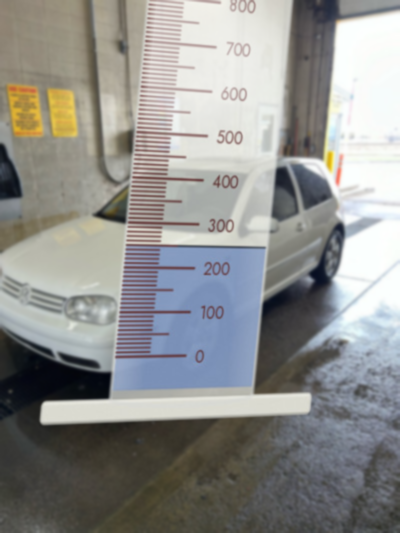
mL 250
